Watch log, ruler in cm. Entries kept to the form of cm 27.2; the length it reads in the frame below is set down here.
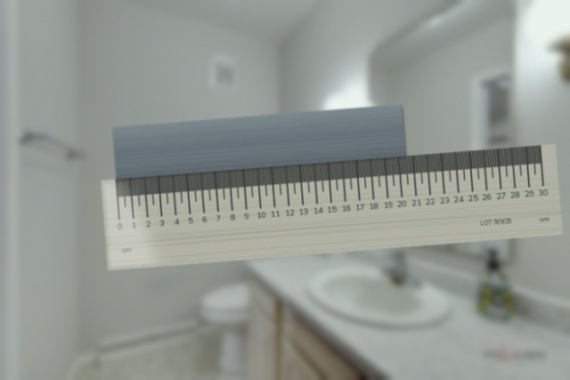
cm 20.5
